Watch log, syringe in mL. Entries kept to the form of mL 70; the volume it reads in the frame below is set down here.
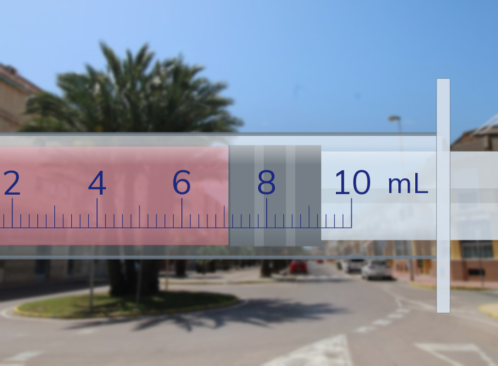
mL 7.1
